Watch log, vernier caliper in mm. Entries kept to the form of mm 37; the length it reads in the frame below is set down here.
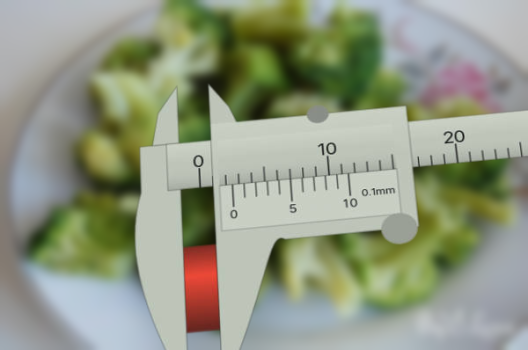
mm 2.5
